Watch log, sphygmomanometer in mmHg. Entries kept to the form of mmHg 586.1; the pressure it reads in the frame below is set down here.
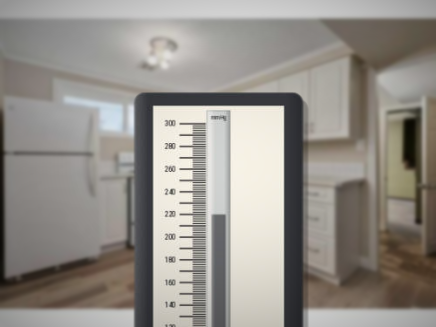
mmHg 220
